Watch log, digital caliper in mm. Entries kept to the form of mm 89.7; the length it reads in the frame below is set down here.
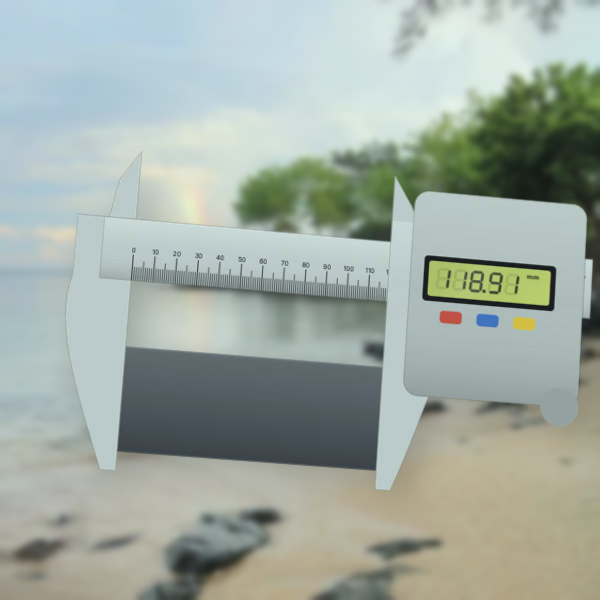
mm 118.91
